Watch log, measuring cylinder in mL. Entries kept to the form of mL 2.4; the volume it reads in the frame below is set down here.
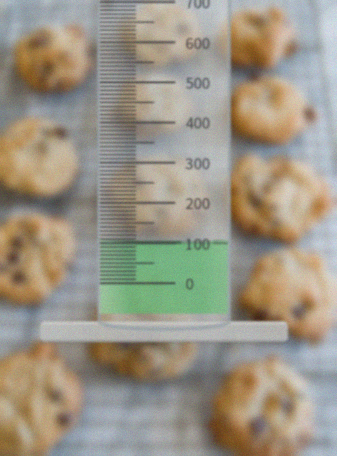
mL 100
